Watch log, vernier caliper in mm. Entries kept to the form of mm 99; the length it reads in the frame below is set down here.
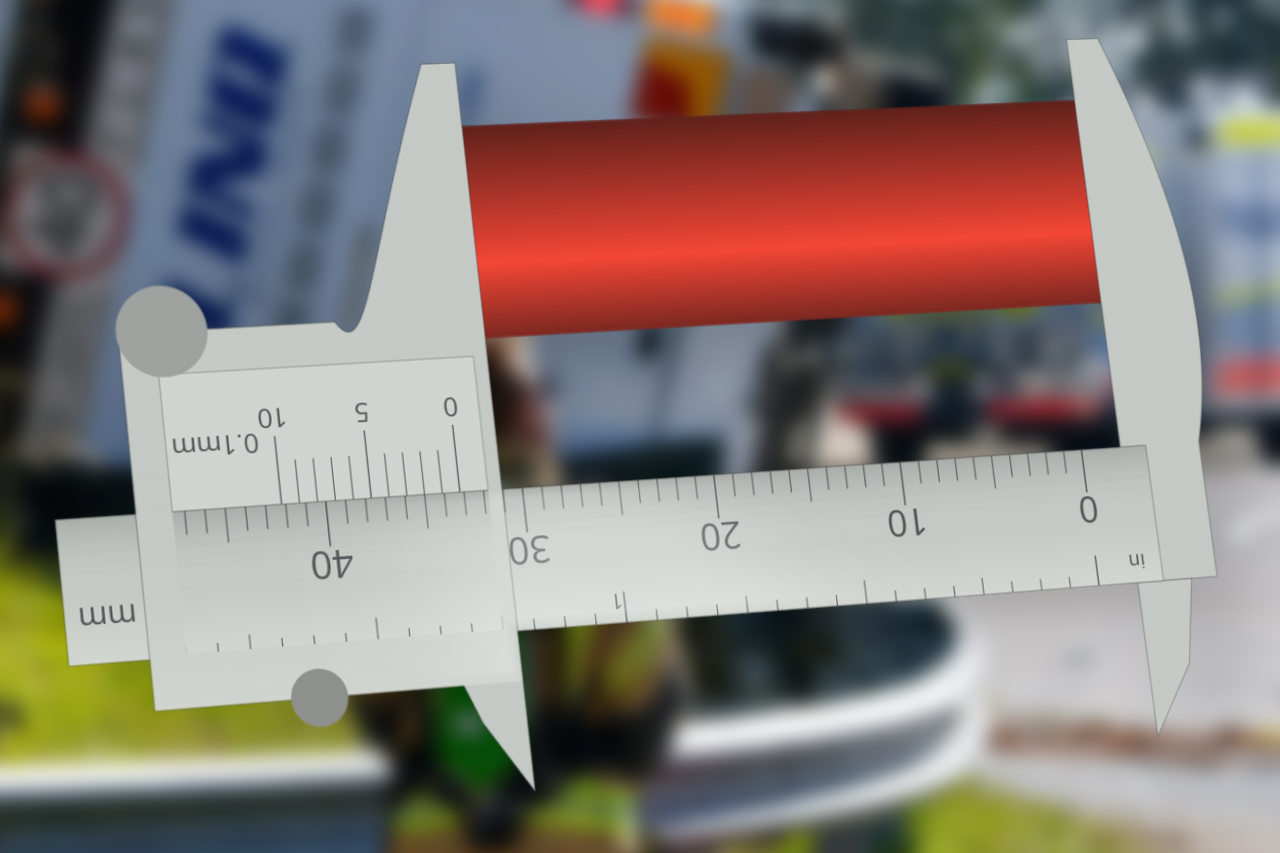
mm 33.2
